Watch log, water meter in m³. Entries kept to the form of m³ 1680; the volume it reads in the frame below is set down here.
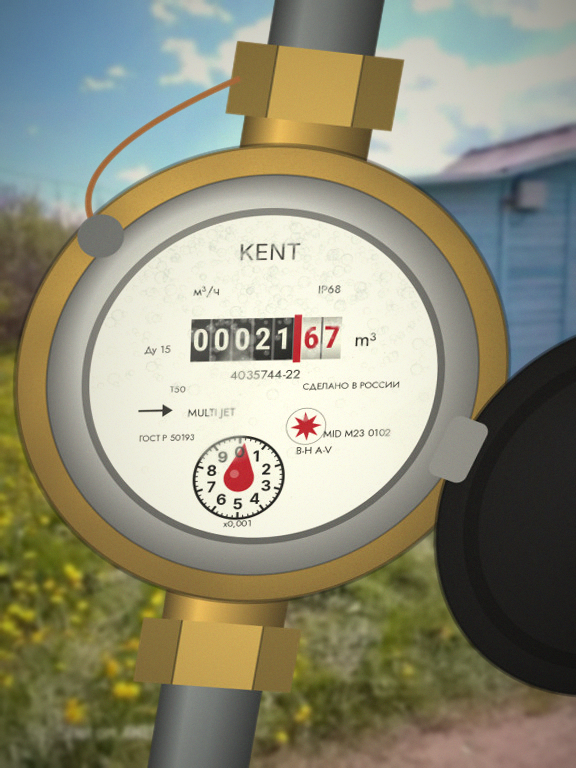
m³ 21.670
